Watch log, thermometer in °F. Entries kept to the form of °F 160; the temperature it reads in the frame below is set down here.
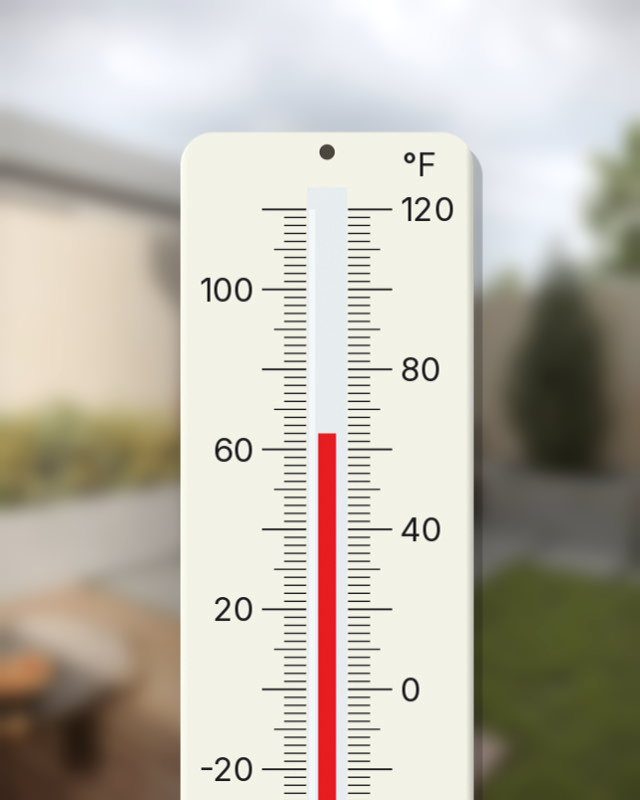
°F 64
